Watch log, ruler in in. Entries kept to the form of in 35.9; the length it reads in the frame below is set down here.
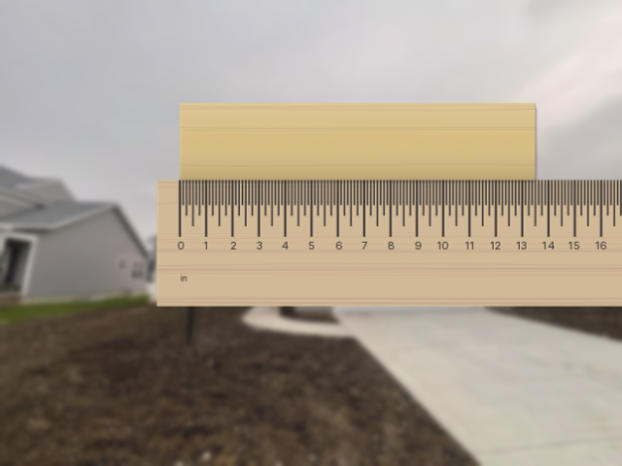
in 13.5
